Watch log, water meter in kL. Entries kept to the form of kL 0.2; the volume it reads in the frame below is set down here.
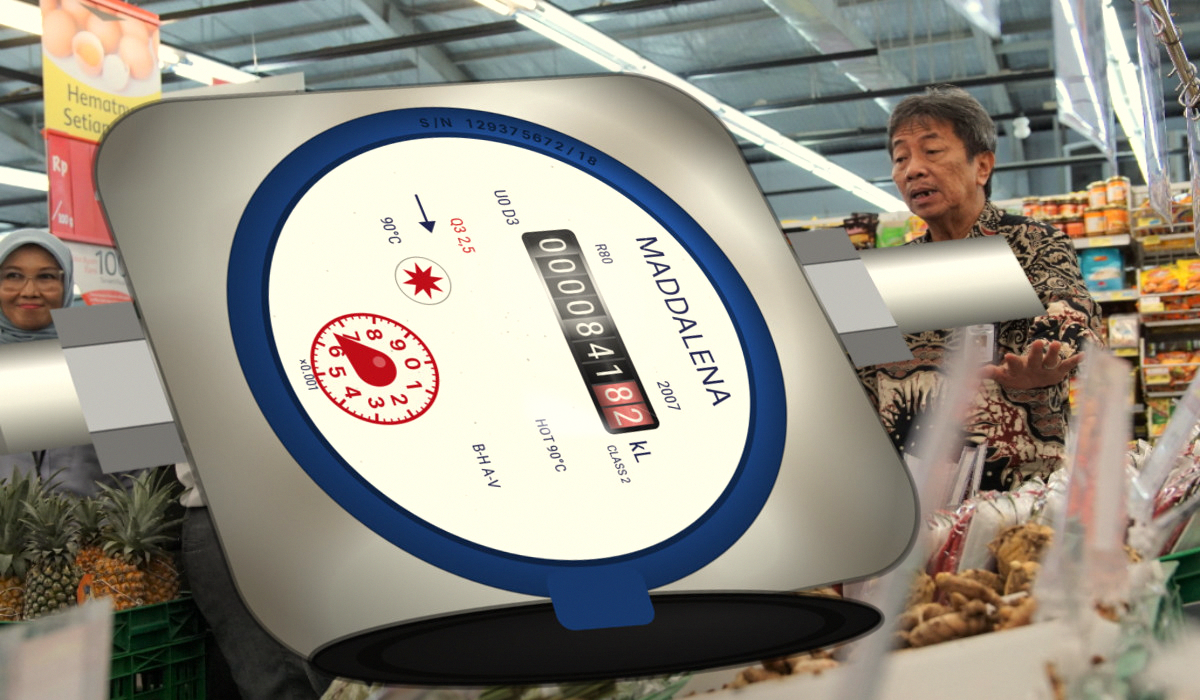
kL 841.826
